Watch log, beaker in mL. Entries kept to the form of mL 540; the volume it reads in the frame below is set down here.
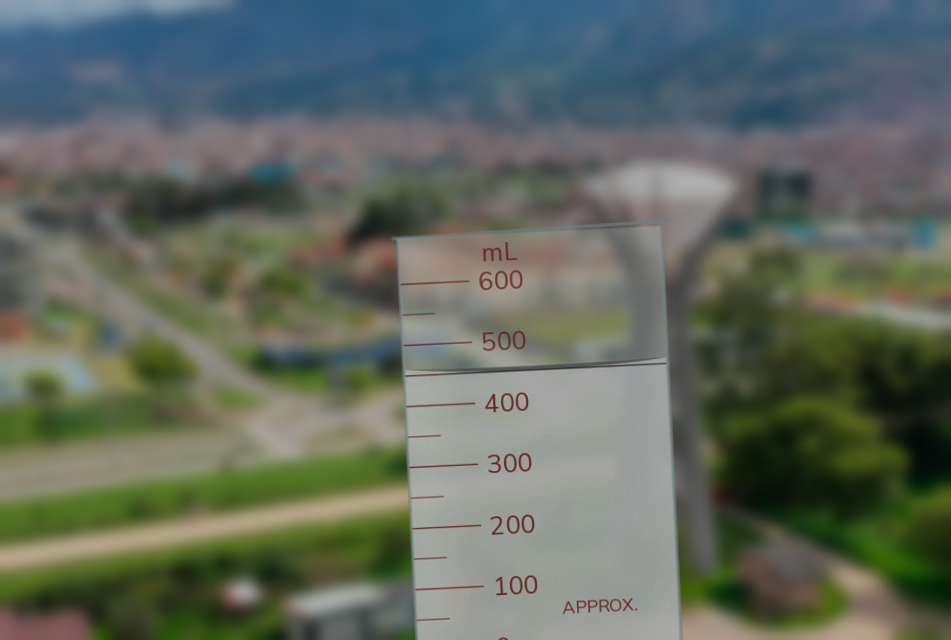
mL 450
